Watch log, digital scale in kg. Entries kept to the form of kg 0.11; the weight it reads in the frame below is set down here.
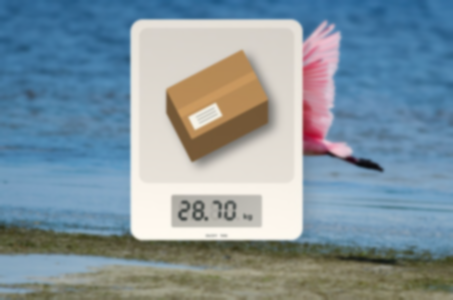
kg 28.70
